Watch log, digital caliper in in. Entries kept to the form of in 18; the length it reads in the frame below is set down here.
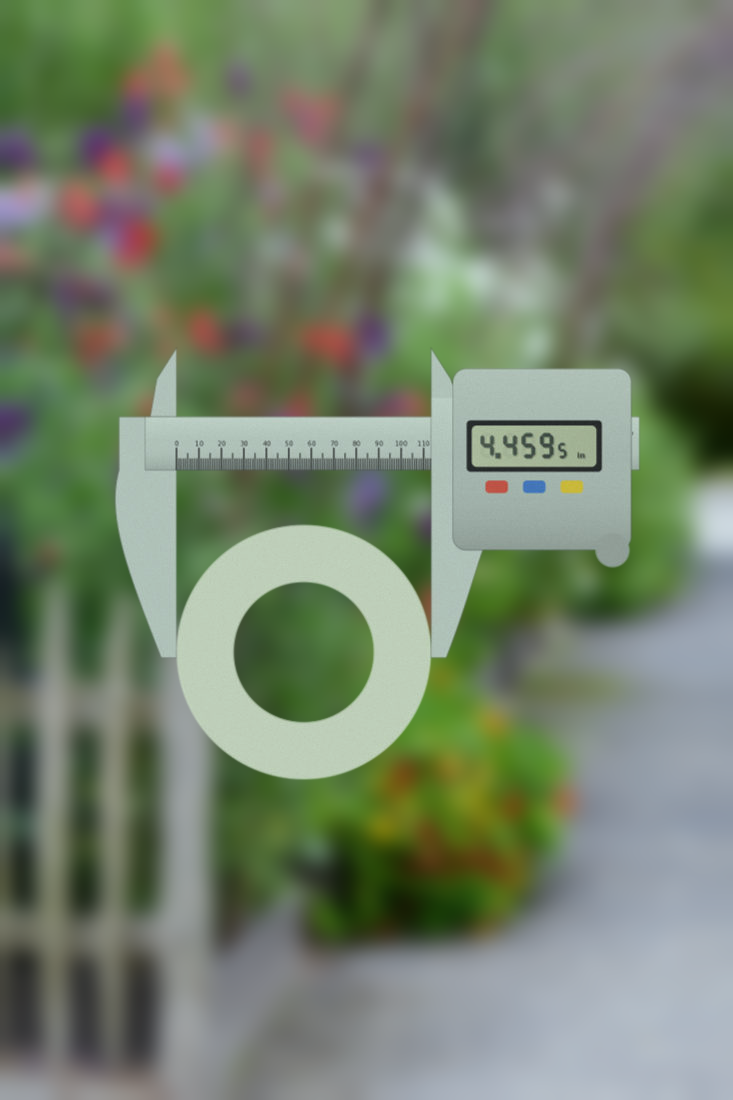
in 4.4595
